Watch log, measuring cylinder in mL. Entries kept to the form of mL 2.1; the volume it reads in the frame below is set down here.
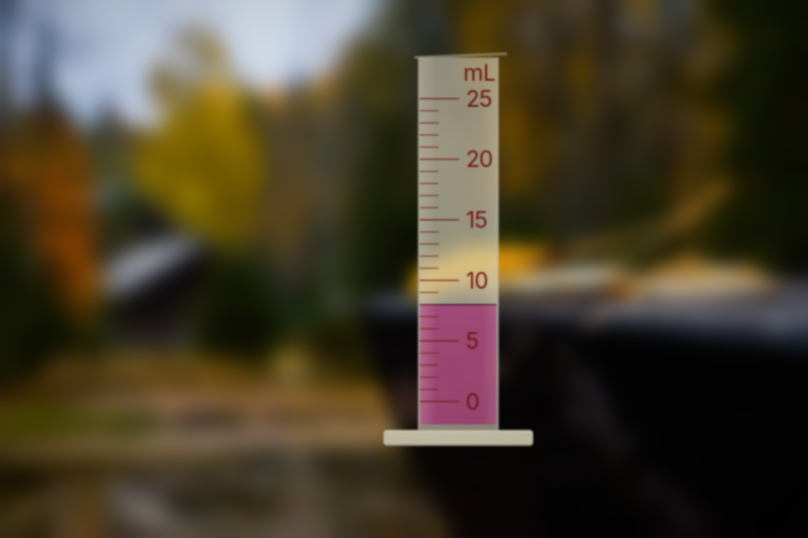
mL 8
